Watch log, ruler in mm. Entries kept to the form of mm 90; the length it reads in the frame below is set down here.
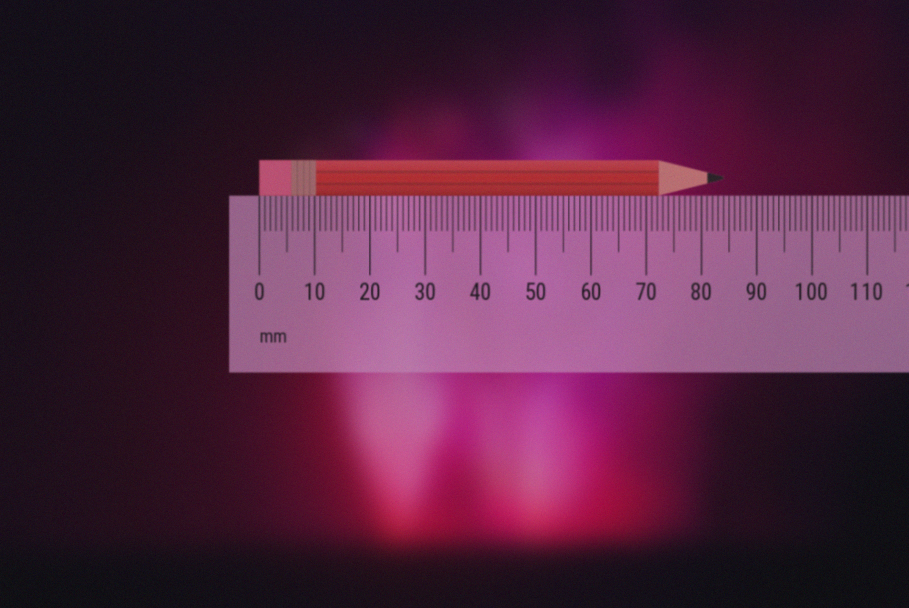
mm 84
